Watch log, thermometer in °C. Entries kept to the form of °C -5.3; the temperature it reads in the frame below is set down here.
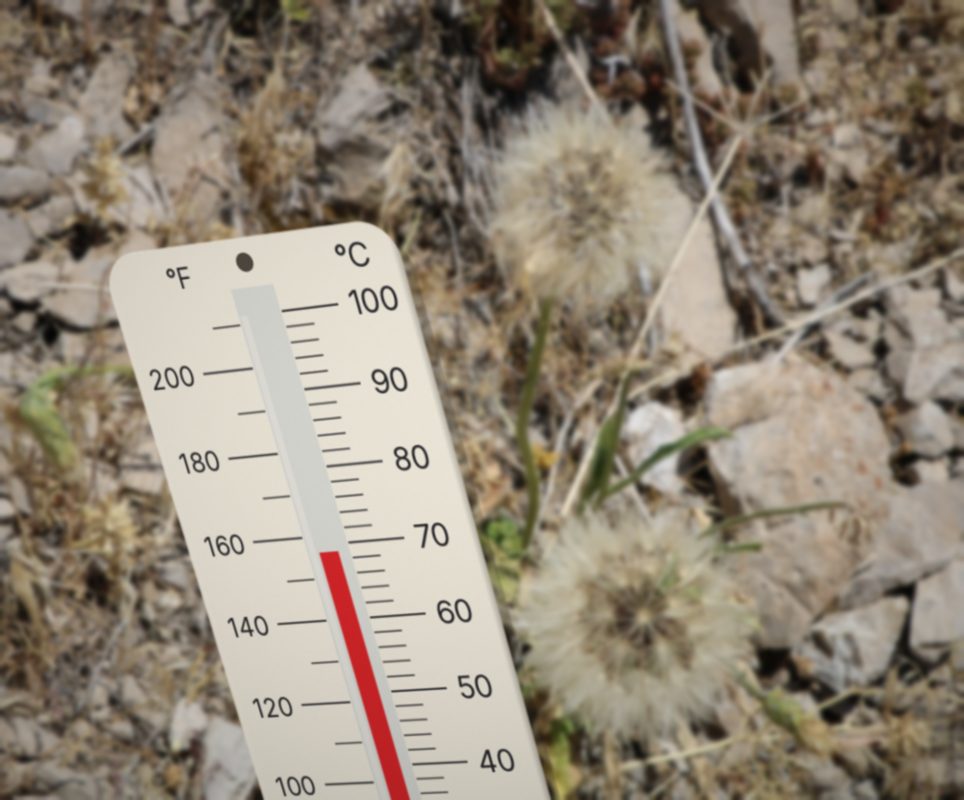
°C 69
